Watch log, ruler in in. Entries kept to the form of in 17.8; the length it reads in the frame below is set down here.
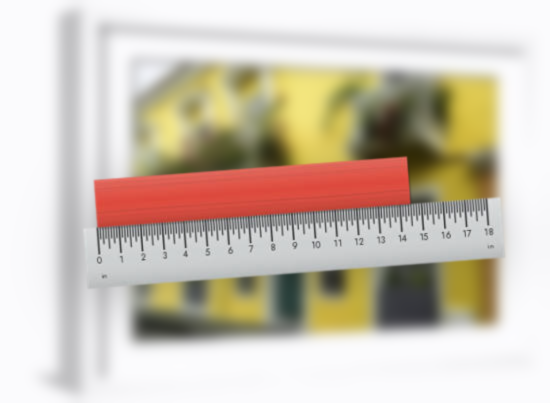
in 14.5
